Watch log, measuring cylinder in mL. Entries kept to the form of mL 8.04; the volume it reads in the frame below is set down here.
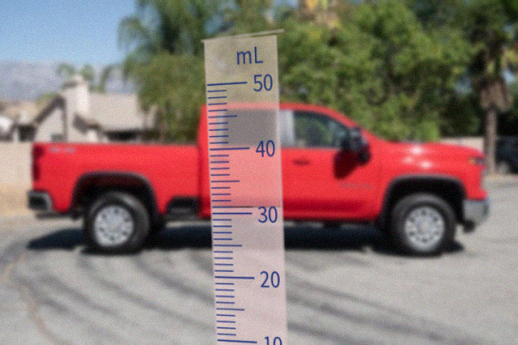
mL 31
